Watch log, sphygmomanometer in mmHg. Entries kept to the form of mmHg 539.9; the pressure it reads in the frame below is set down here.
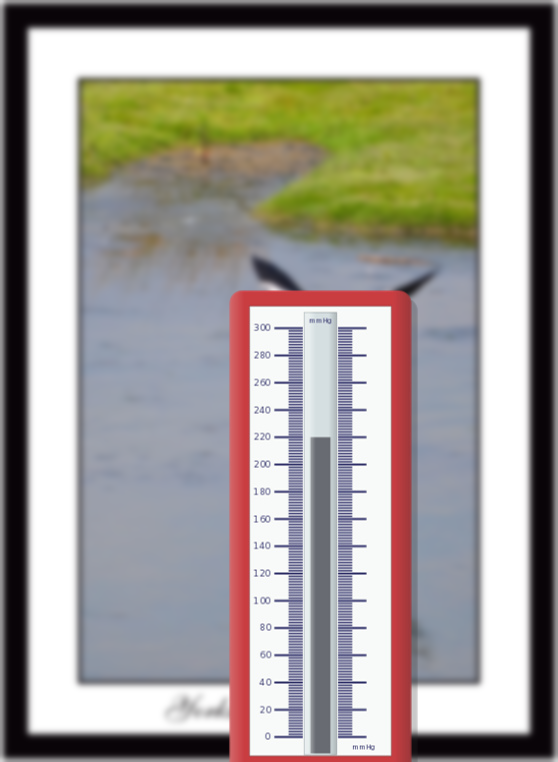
mmHg 220
